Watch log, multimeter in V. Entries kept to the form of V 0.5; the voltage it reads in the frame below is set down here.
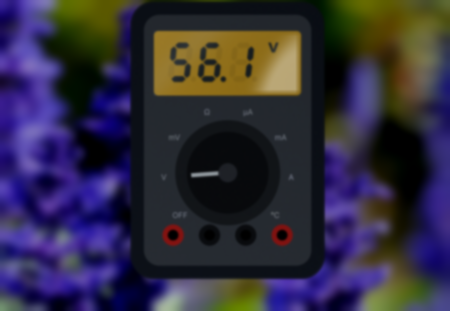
V 56.1
